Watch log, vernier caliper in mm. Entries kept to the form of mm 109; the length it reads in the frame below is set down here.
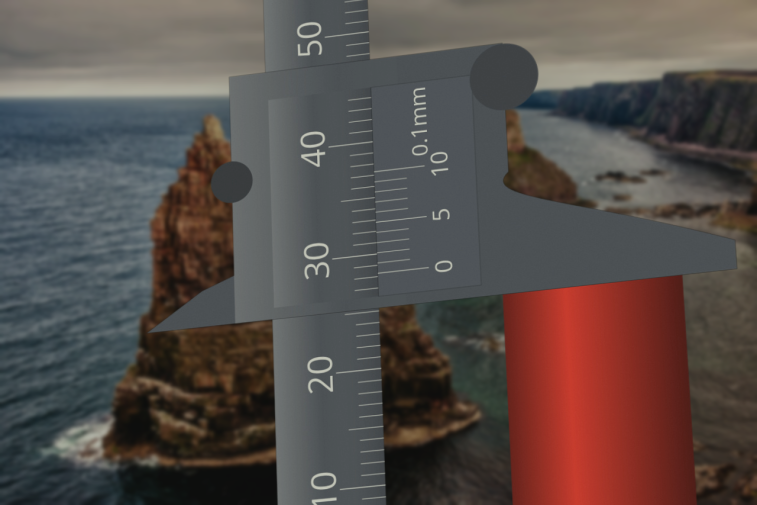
mm 28.3
